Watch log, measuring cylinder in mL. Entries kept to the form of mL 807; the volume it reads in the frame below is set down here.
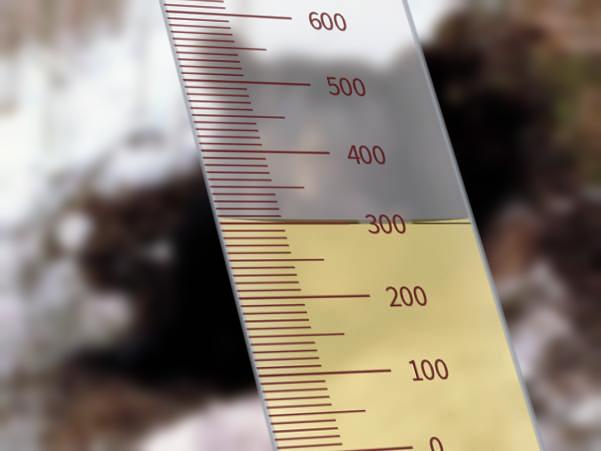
mL 300
